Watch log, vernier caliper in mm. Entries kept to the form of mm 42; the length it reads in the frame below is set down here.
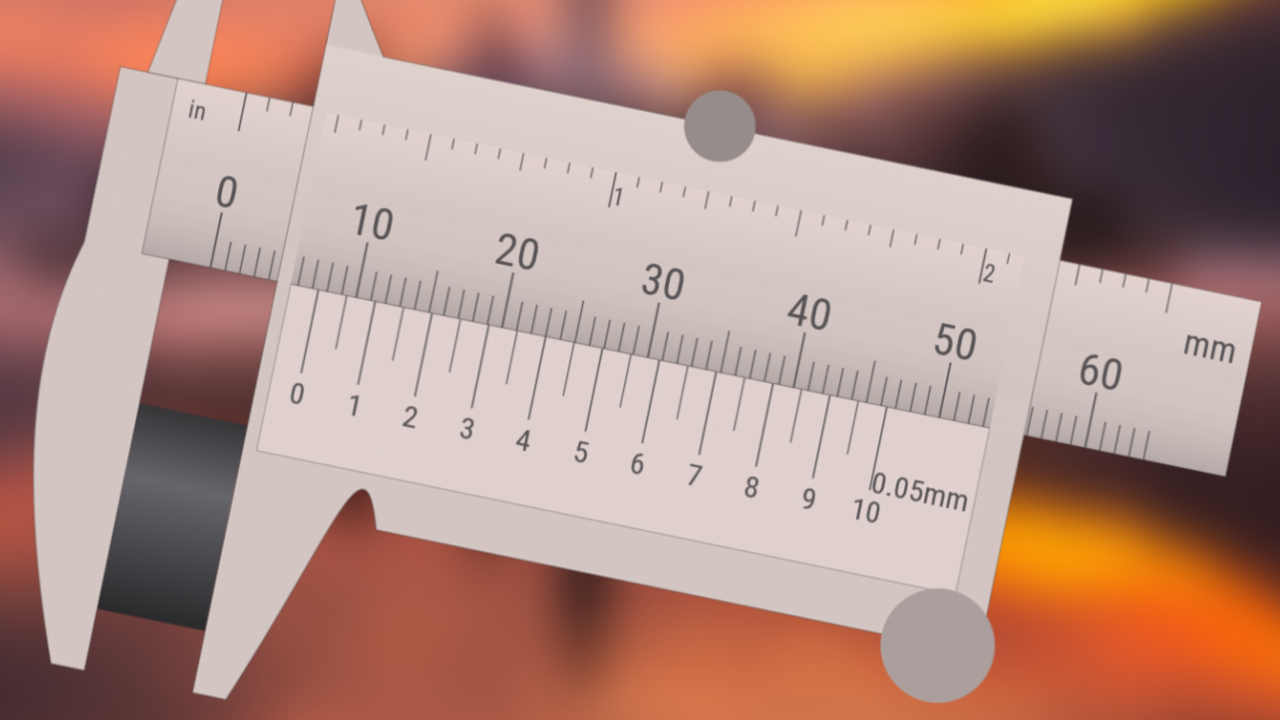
mm 7.4
